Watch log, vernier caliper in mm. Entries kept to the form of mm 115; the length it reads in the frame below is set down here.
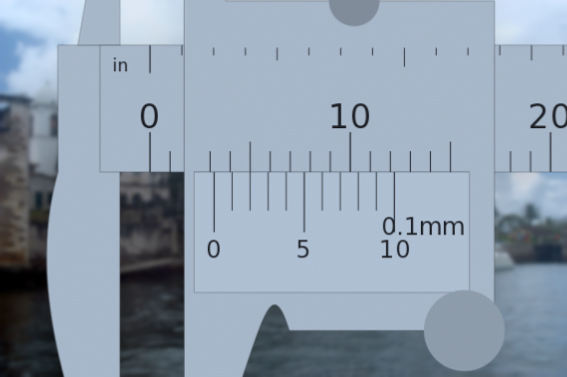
mm 3.2
